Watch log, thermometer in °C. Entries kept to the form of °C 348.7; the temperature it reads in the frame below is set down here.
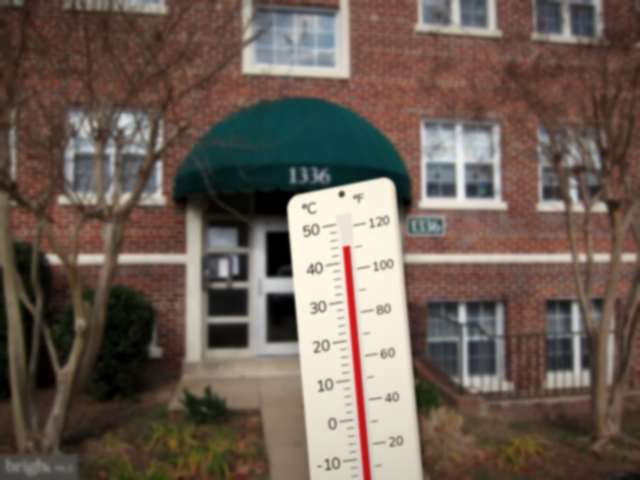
°C 44
